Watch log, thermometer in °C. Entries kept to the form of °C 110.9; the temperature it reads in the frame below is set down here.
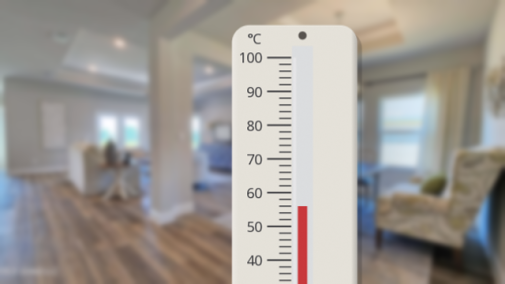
°C 56
